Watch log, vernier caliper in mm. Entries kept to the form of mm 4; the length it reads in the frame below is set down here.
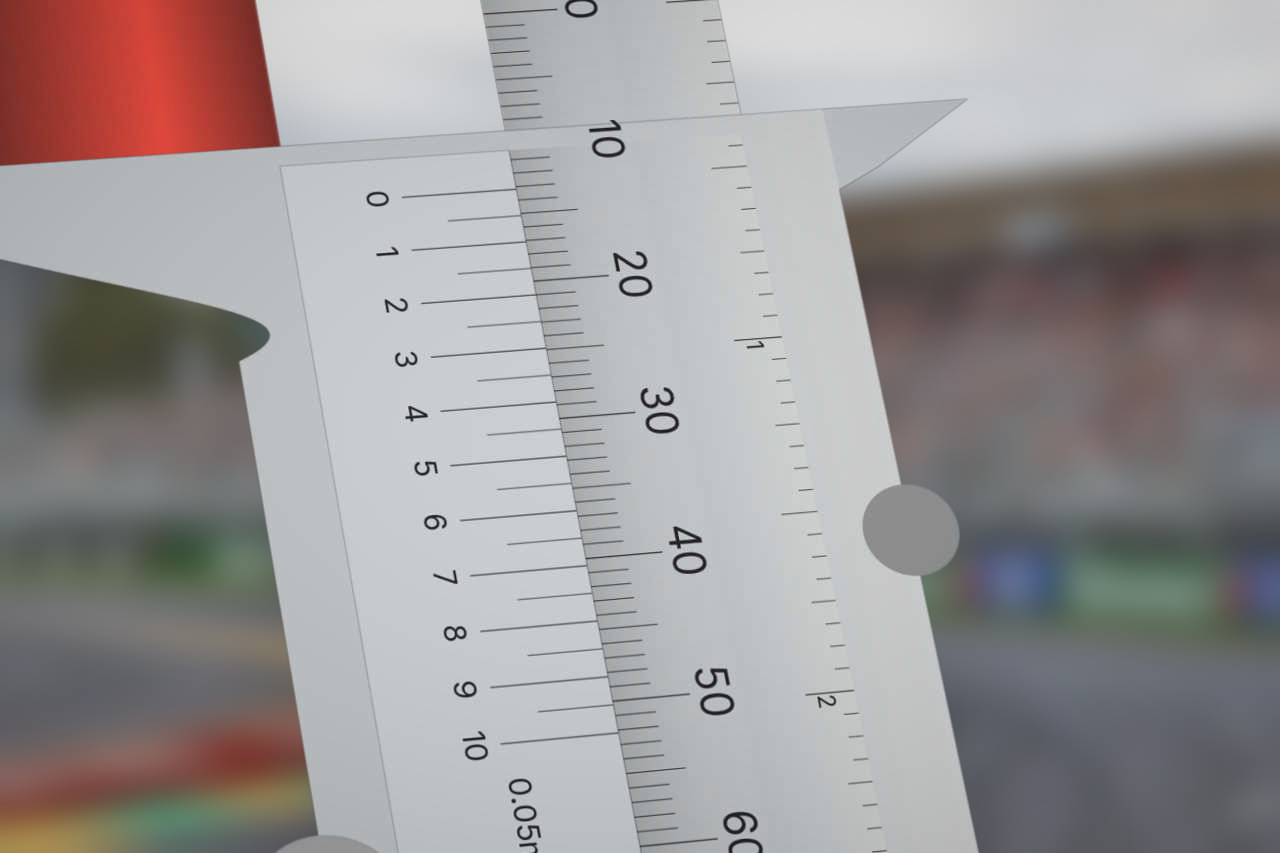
mm 13.2
